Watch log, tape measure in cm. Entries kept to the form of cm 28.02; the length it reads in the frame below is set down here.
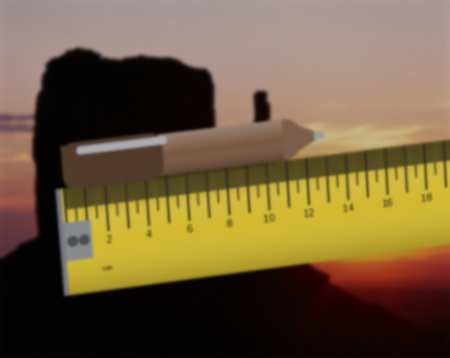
cm 13
